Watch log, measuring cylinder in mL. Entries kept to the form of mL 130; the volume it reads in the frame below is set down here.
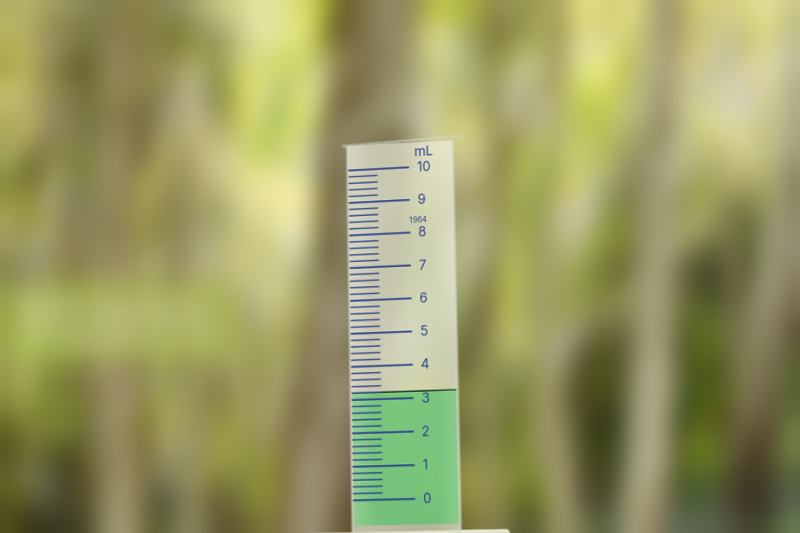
mL 3.2
